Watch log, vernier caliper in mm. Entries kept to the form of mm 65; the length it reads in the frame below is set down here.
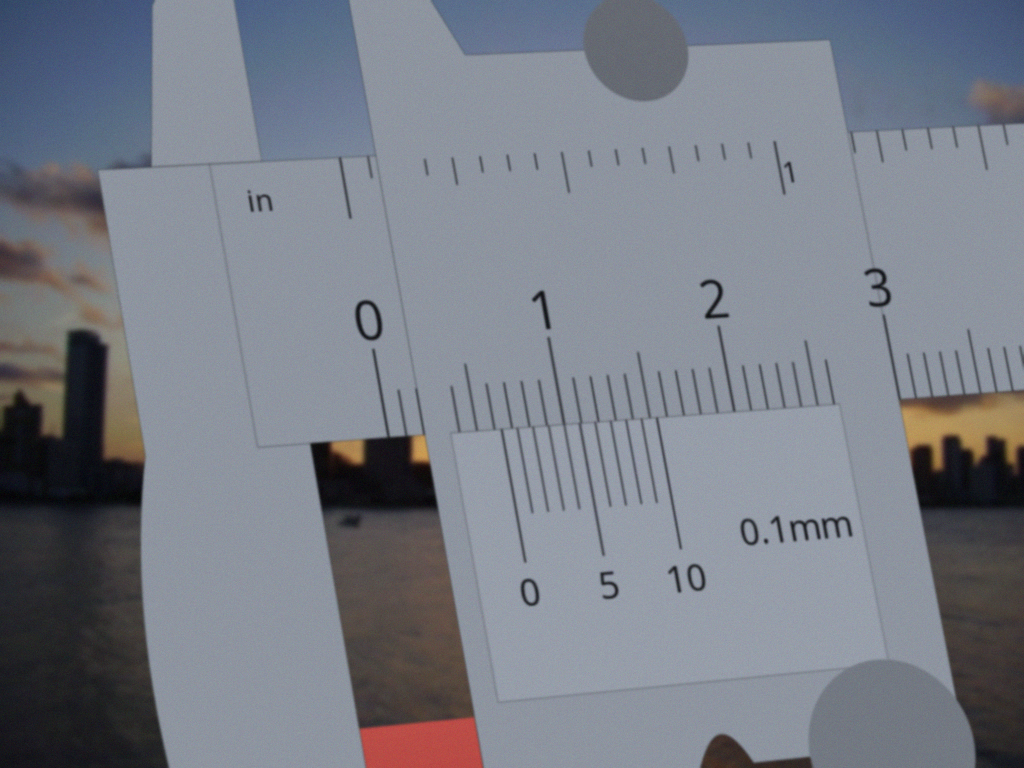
mm 6.4
